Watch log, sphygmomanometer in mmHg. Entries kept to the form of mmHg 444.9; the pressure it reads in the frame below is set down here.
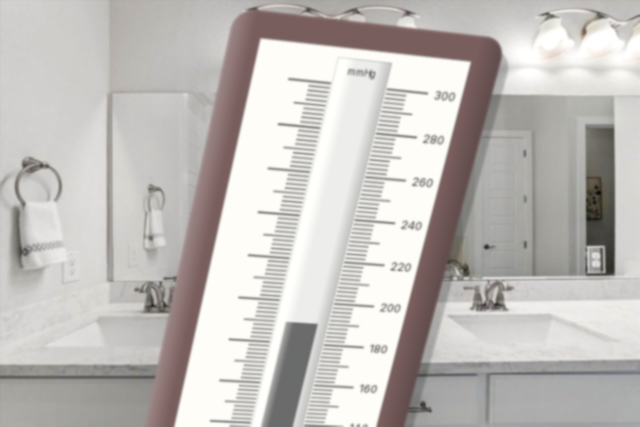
mmHg 190
